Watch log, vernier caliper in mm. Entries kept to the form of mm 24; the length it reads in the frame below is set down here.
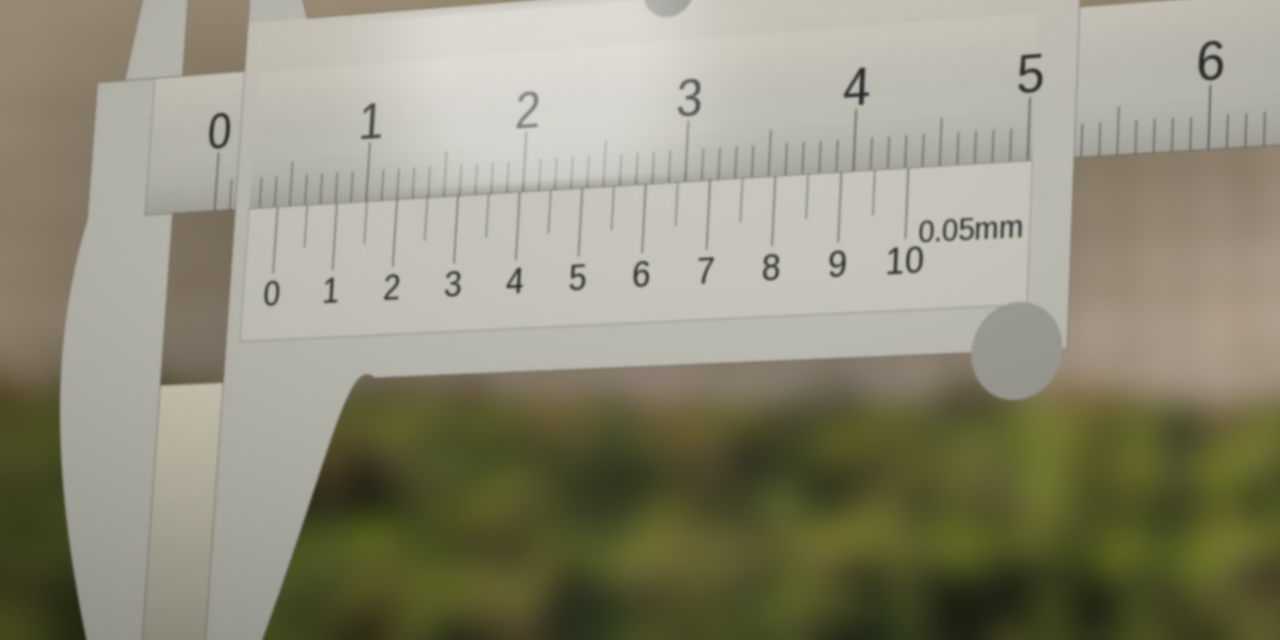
mm 4.2
